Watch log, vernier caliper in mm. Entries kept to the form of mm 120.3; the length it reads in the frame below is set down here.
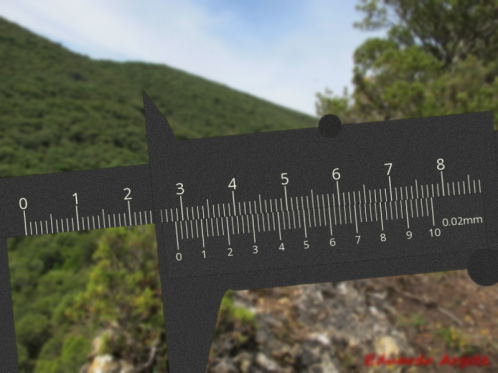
mm 28.6
